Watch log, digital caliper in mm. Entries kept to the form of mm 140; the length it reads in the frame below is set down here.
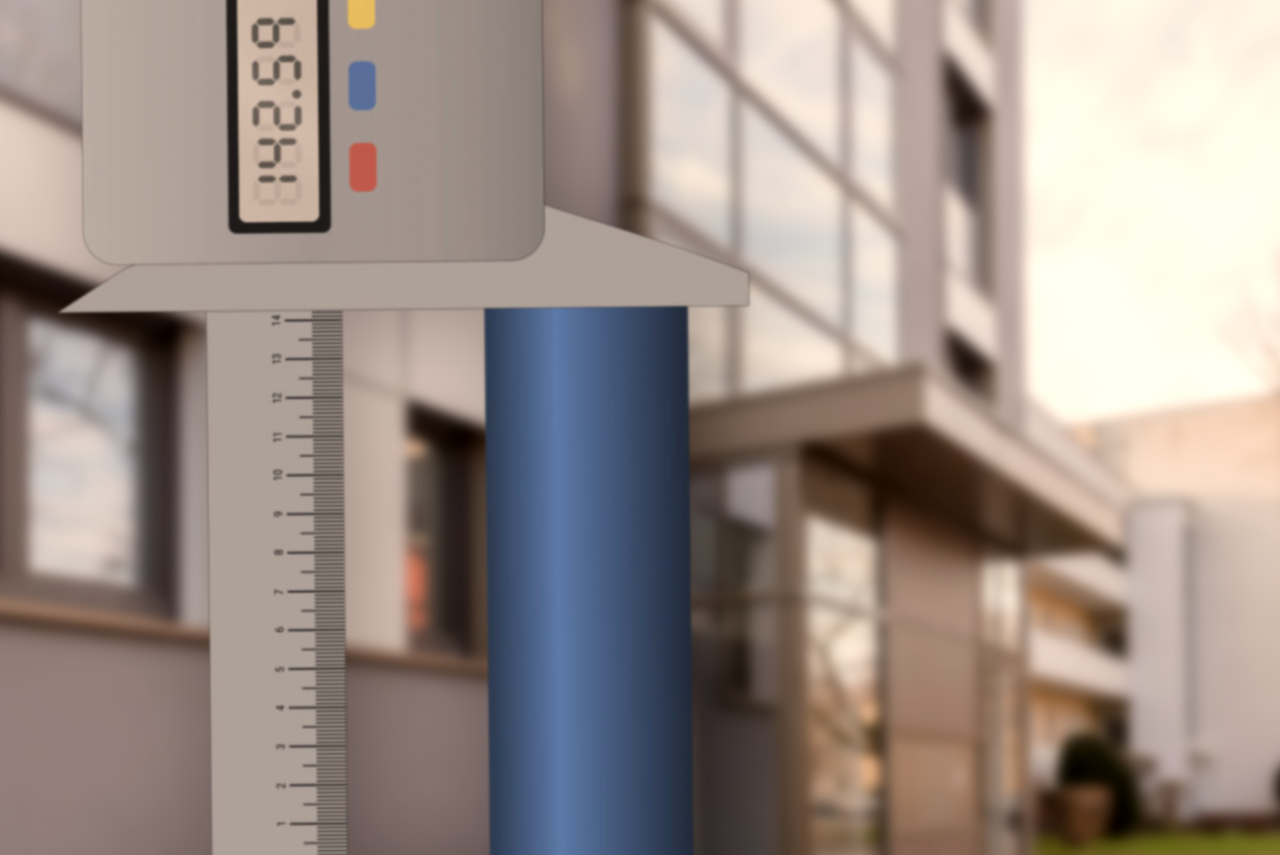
mm 142.59
